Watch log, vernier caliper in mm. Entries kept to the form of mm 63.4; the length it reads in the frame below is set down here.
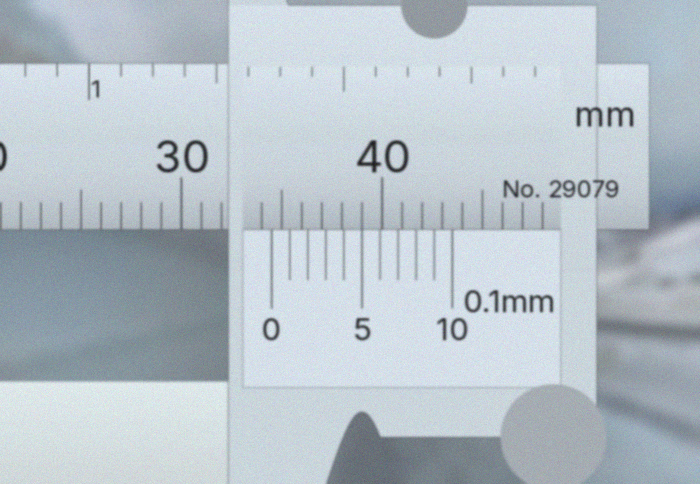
mm 34.5
